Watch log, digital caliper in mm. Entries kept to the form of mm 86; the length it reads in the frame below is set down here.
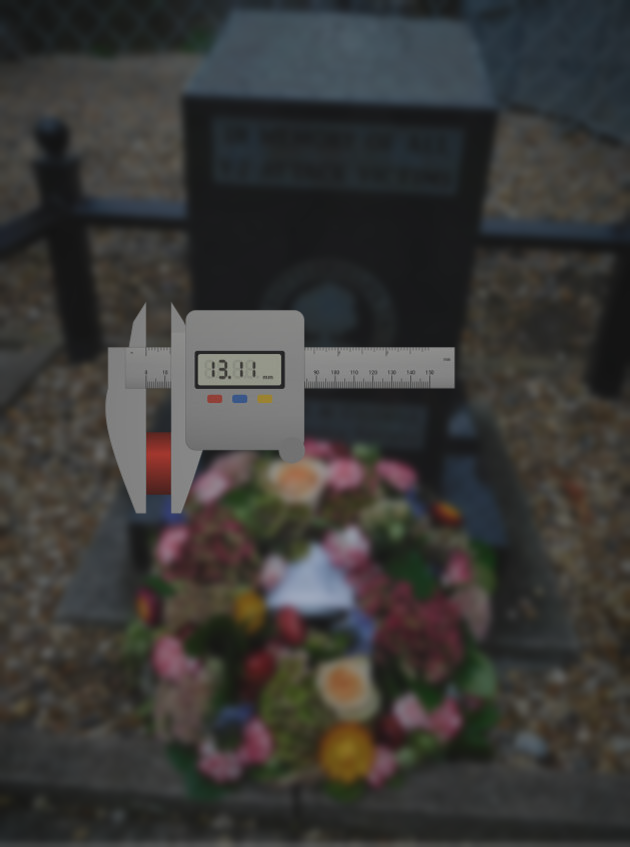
mm 13.11
